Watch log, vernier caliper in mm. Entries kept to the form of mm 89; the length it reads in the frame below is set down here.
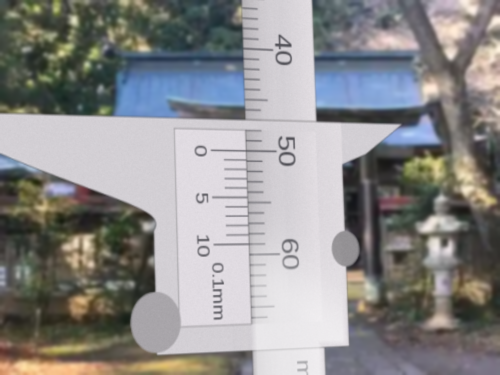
mm 50.0
